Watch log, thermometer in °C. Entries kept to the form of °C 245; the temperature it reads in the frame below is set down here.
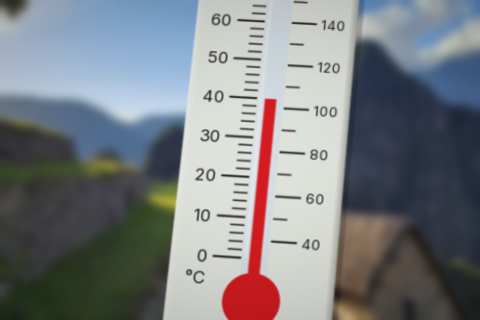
°C 40
